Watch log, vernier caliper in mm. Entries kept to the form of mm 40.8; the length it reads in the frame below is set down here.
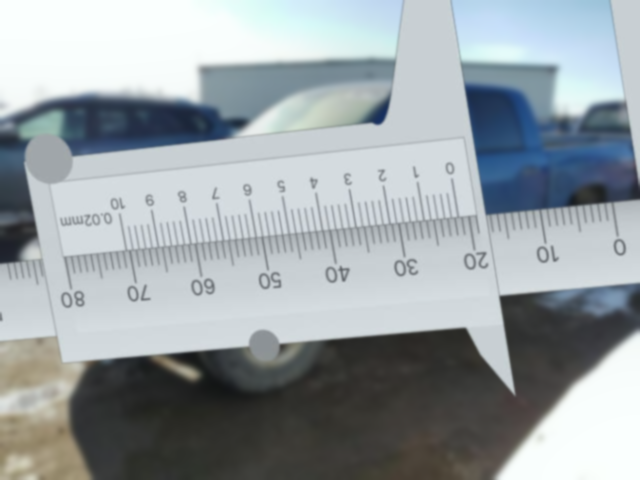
mm 21.5
